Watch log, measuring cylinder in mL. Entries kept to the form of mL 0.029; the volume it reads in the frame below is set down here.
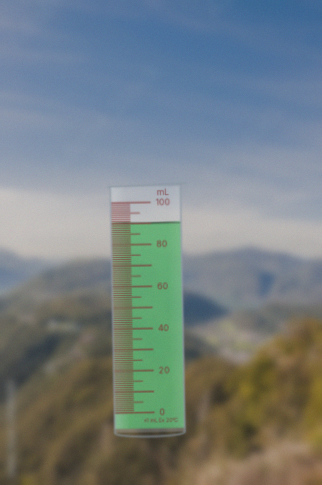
mL 90
